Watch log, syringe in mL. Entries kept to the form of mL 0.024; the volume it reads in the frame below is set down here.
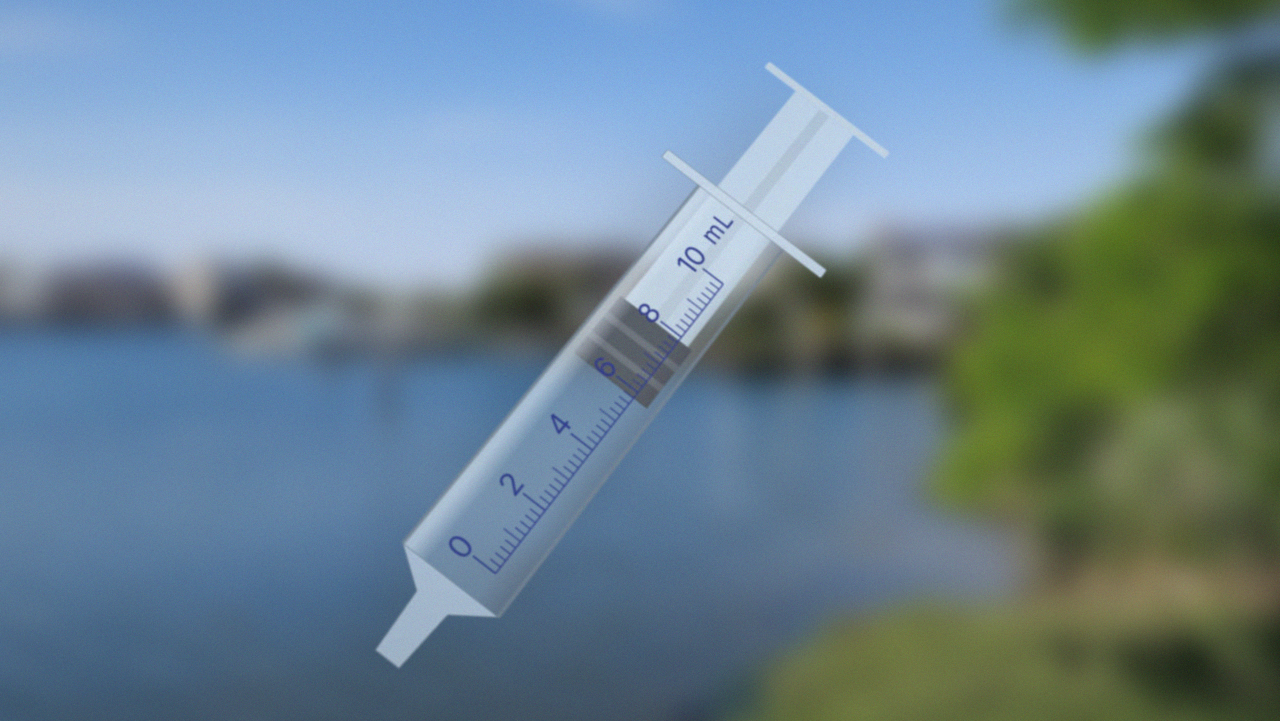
mL 5.8
